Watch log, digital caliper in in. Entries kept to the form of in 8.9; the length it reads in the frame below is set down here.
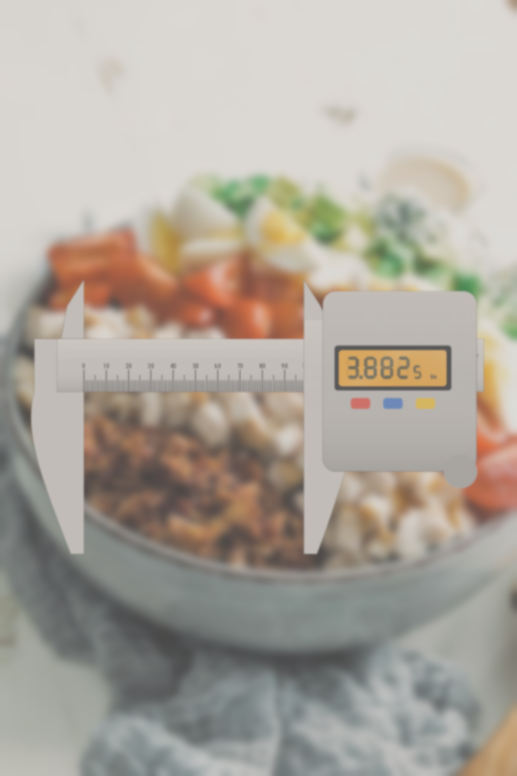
in 3.8825
